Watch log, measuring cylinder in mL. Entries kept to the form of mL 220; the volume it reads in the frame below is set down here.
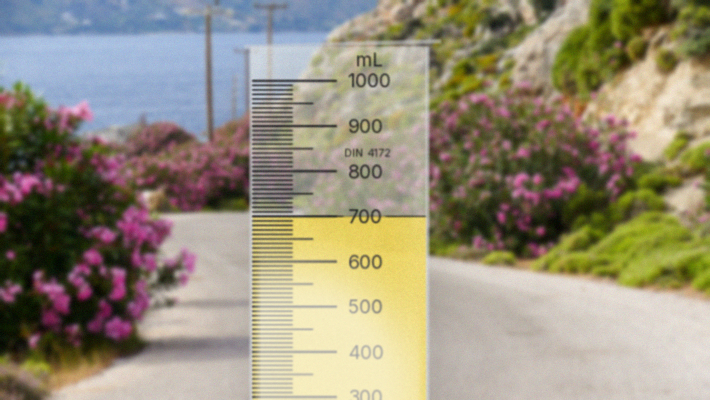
mL 700
